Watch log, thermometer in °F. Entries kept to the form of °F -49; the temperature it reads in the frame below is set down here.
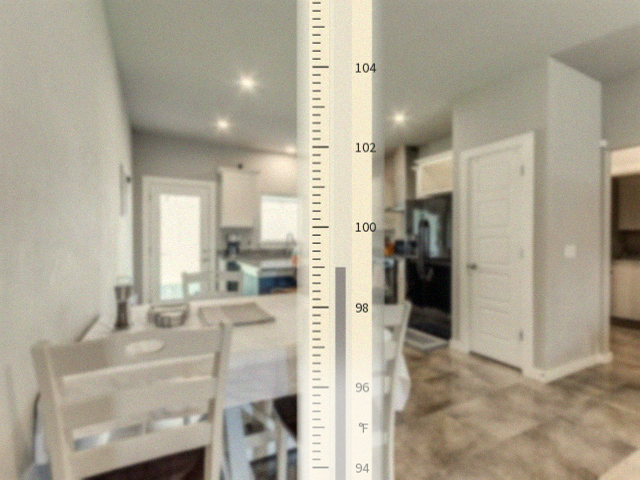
°F 99
